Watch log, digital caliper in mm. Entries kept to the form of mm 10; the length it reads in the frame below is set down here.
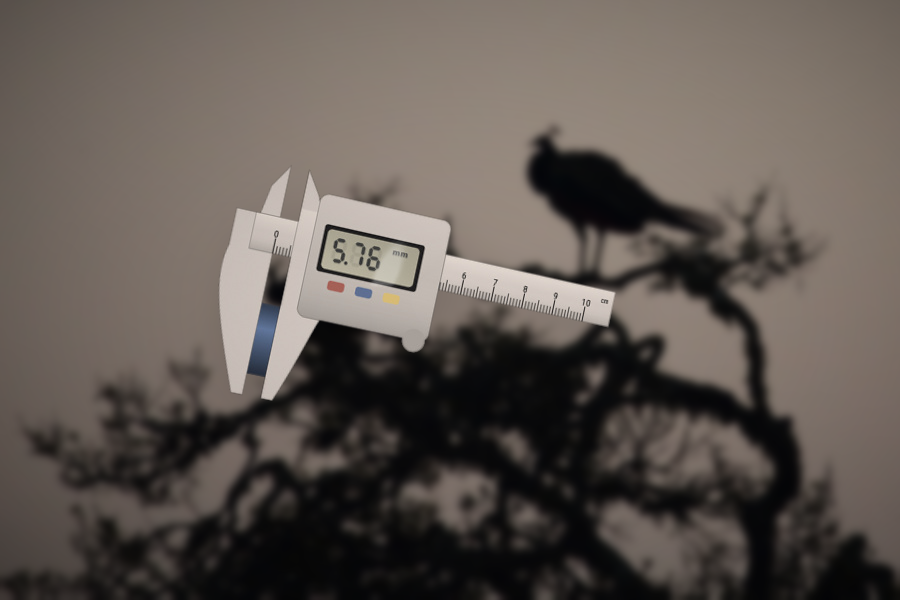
mm 5.76
